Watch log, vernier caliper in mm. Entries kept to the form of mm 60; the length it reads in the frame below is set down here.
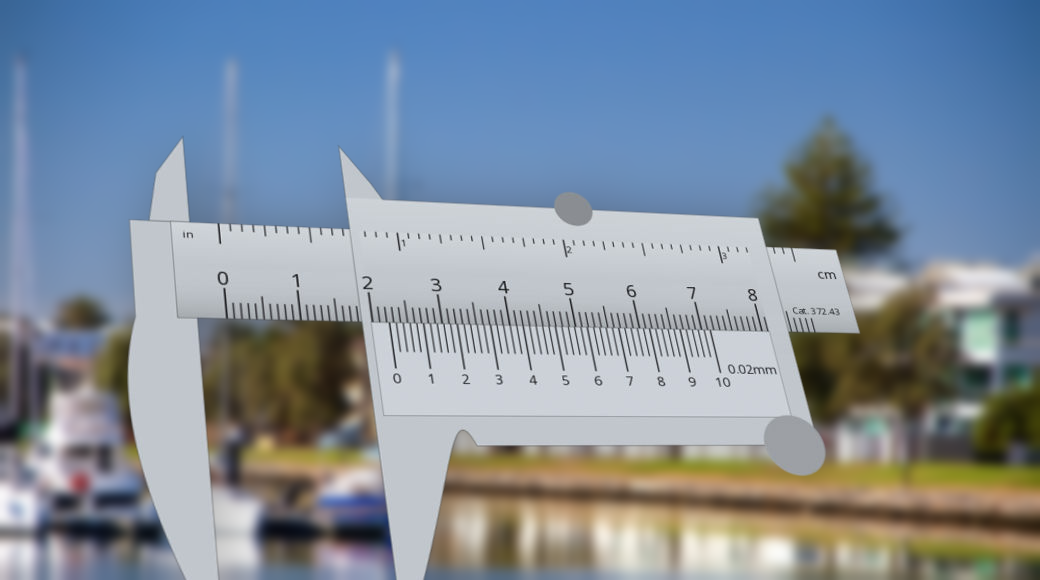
mm 22.4
